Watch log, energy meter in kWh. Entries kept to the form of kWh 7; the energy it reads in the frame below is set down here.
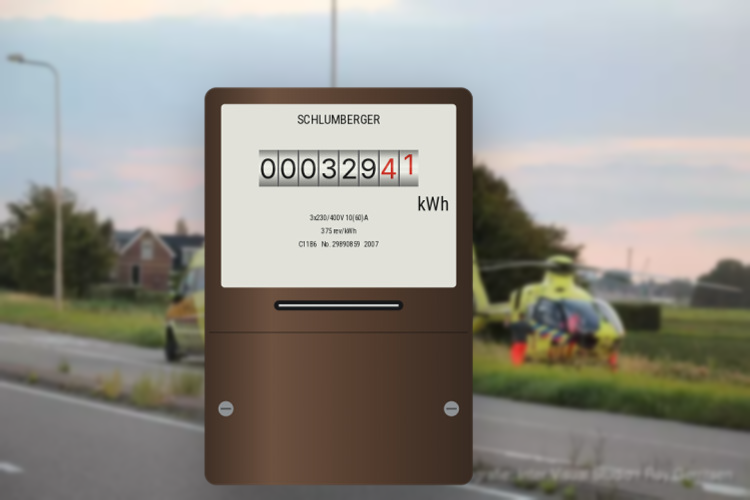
kWh 329.41
